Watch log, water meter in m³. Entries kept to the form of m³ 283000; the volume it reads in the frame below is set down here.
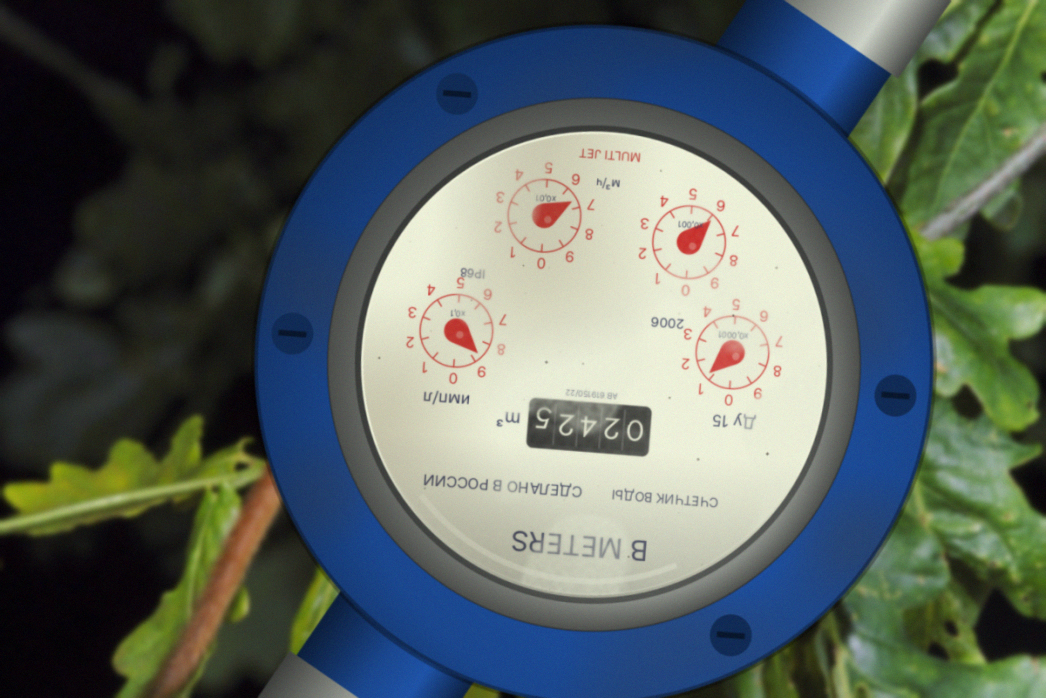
m³ 2424.8661
